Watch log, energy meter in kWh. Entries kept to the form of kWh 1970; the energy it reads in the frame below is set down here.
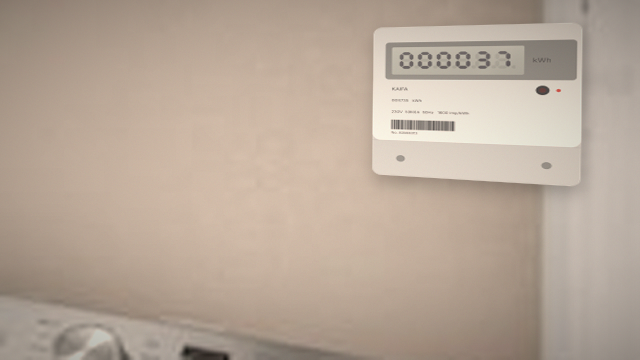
kWh 37
